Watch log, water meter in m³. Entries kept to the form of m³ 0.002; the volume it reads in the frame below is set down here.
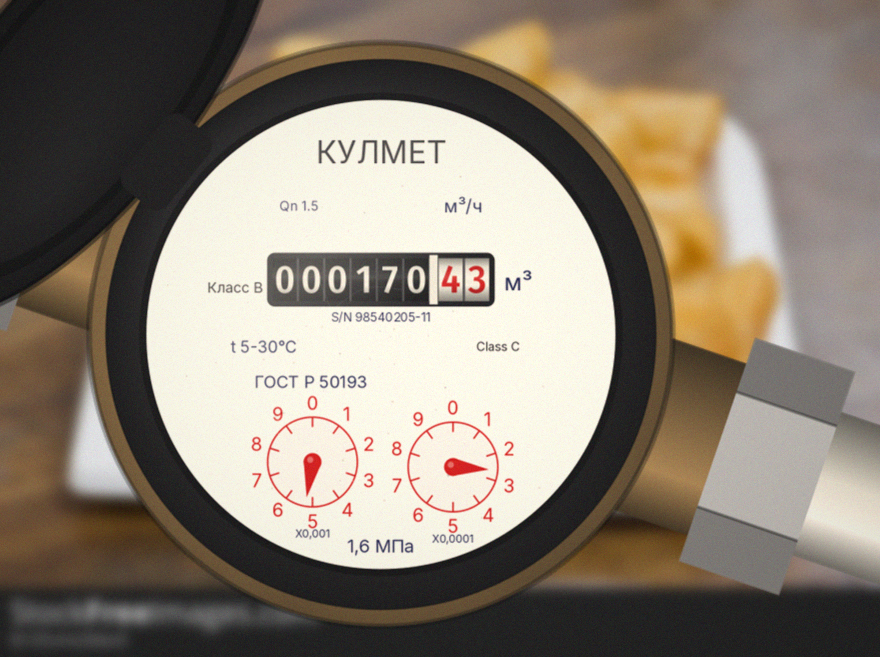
m³ 170.4352
